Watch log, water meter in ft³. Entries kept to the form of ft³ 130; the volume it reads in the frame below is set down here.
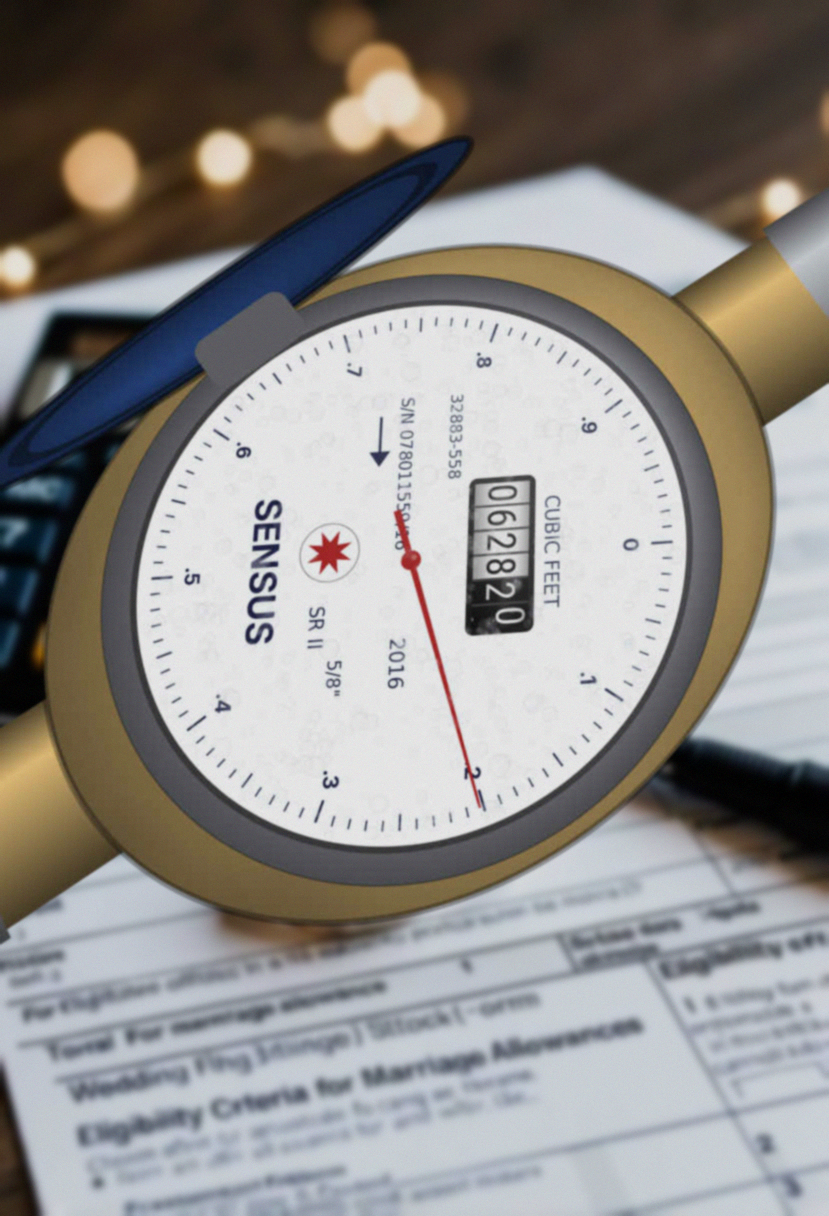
ft³ 62820.20
